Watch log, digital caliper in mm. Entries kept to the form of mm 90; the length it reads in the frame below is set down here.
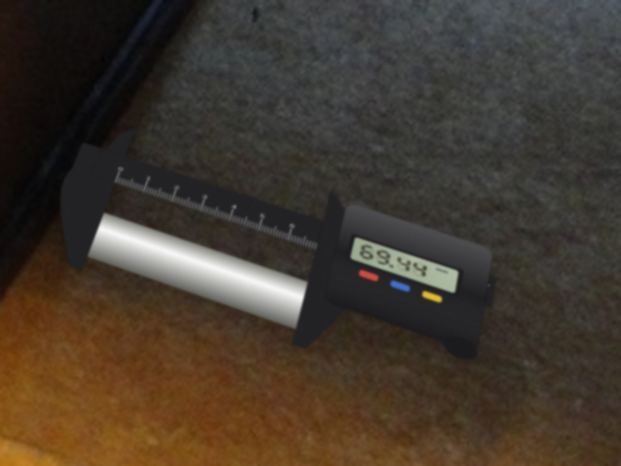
mm 69.44
